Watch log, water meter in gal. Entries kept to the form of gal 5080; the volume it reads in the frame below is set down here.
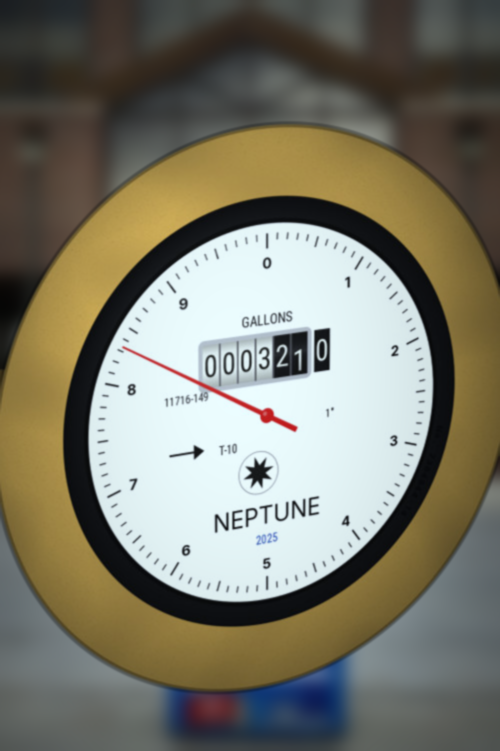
gal 3208.3
